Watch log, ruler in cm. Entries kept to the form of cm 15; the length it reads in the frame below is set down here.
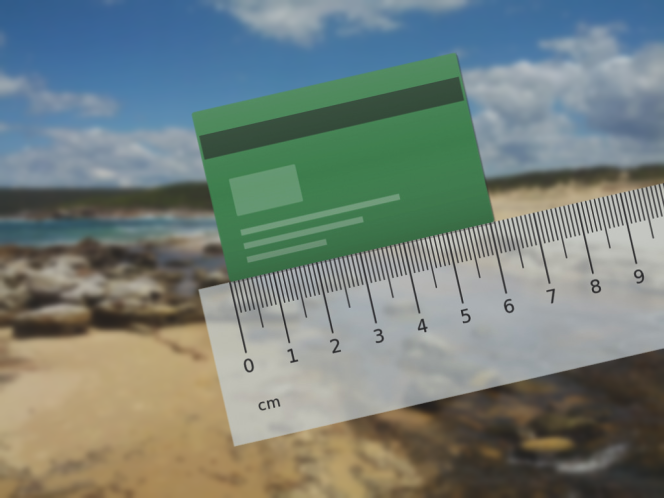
cm 6.1
